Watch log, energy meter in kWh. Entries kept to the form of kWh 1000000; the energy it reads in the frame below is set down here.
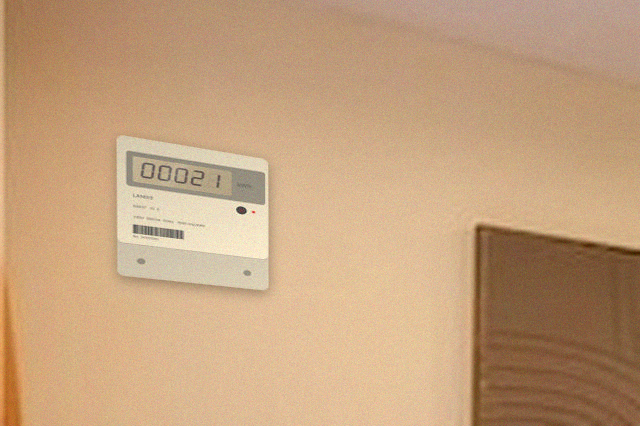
kWh 21
